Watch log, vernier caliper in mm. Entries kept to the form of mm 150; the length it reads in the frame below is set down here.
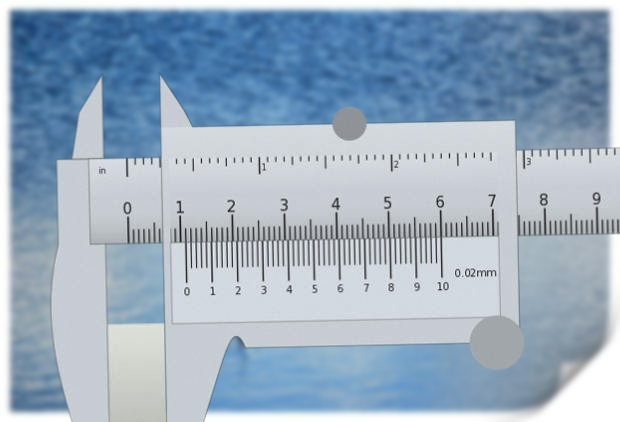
mm 11.0
